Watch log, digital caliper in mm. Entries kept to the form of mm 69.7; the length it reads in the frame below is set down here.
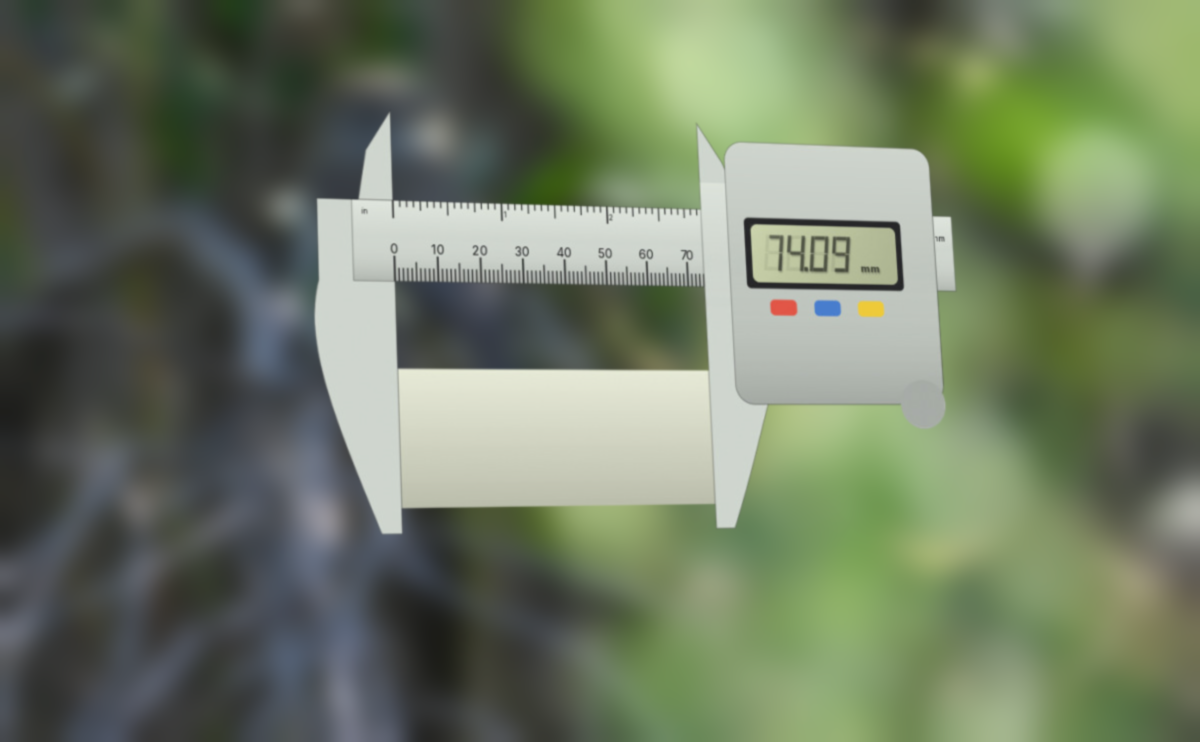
mm 74.09
